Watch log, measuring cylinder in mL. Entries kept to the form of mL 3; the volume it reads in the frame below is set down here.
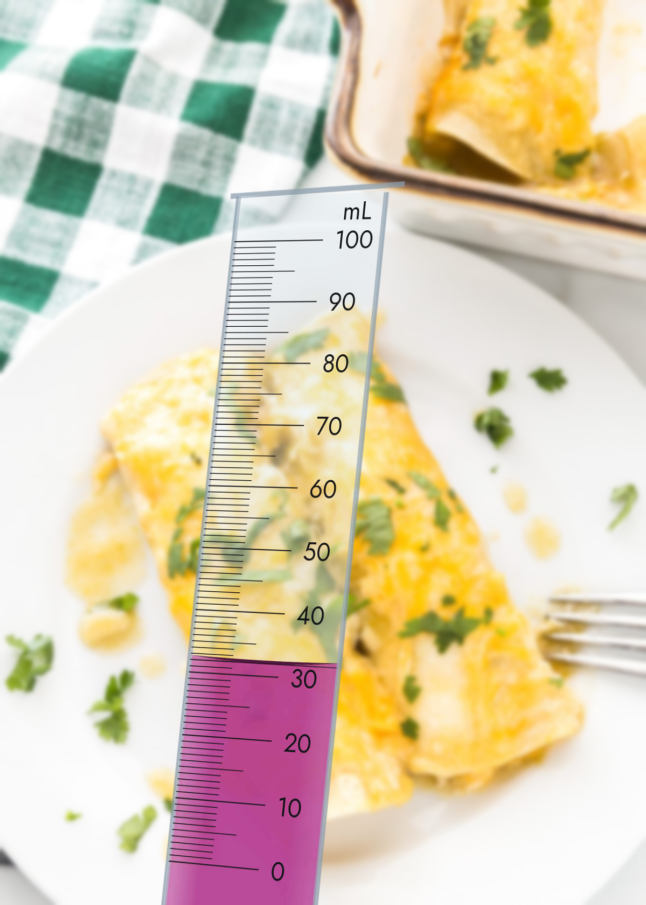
mL 32
